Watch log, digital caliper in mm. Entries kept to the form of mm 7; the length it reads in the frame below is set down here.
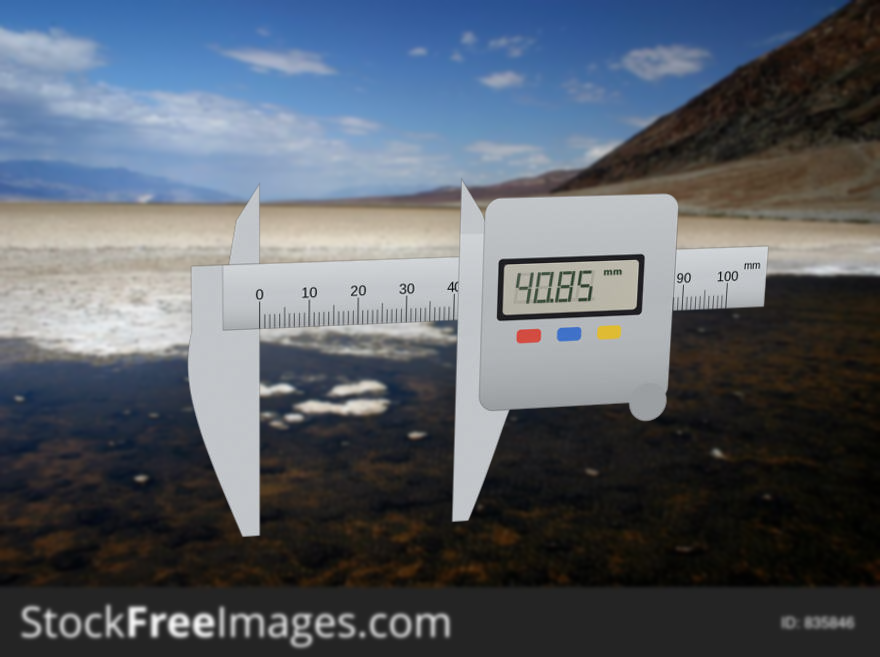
mm 40.85
